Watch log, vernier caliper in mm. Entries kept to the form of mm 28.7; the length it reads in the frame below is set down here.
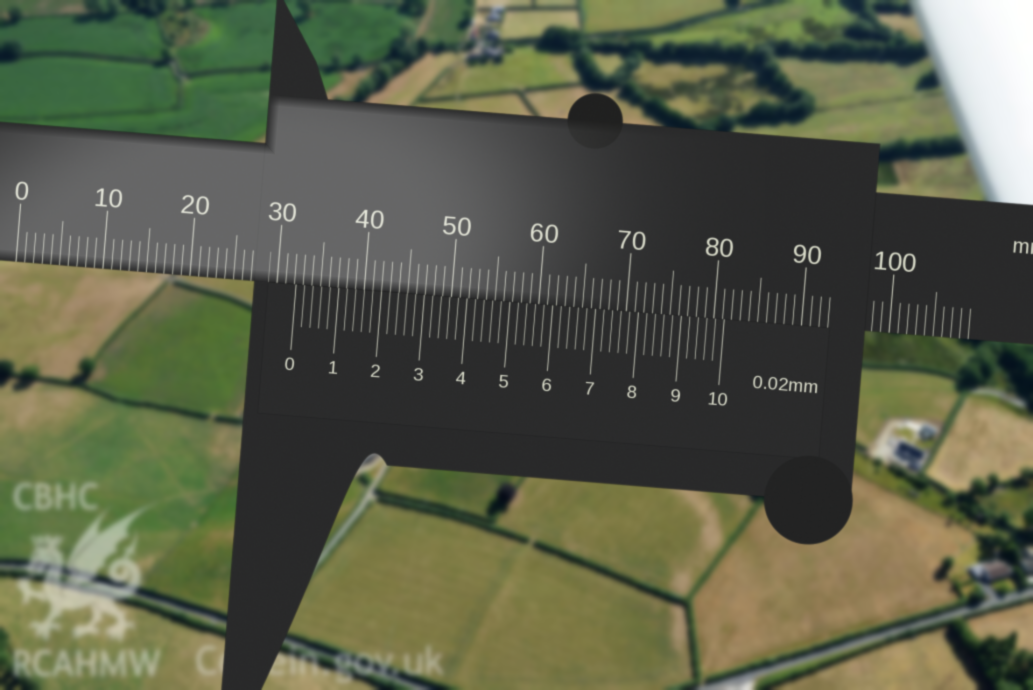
mm 32.2
